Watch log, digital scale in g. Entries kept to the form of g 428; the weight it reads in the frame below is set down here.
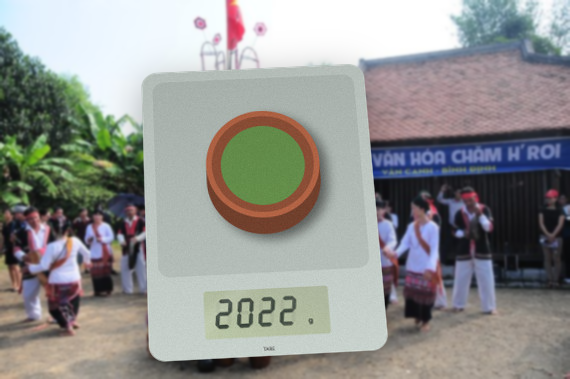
g 2022
